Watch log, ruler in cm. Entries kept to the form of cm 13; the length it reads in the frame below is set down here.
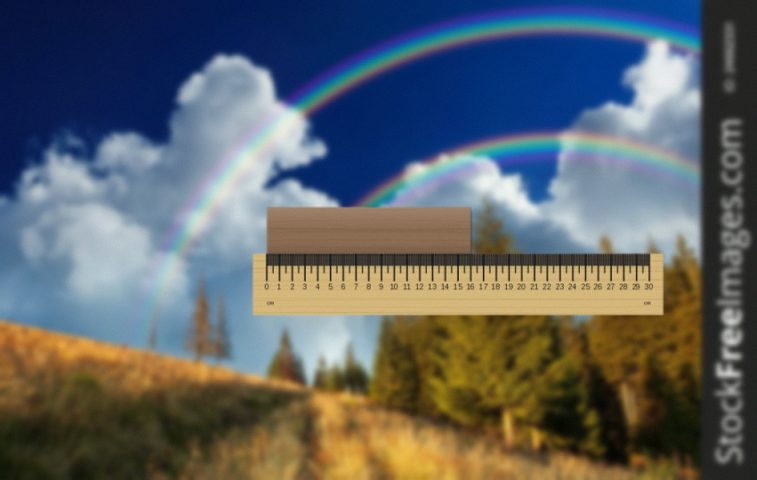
cm 16
